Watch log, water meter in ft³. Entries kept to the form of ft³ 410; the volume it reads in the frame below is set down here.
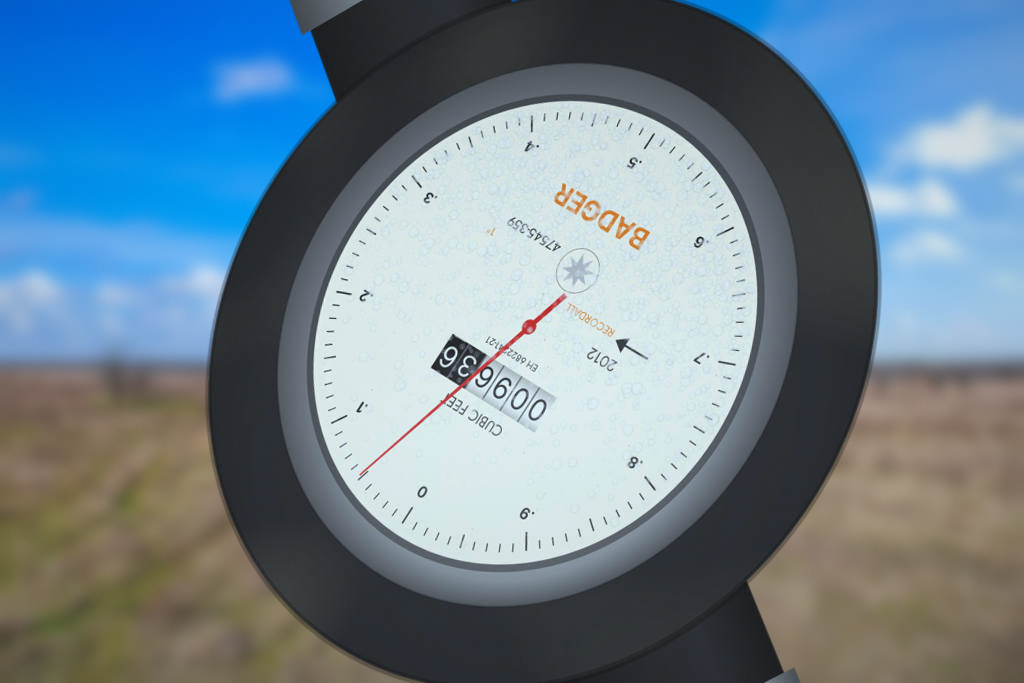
ft³ 9636.05
